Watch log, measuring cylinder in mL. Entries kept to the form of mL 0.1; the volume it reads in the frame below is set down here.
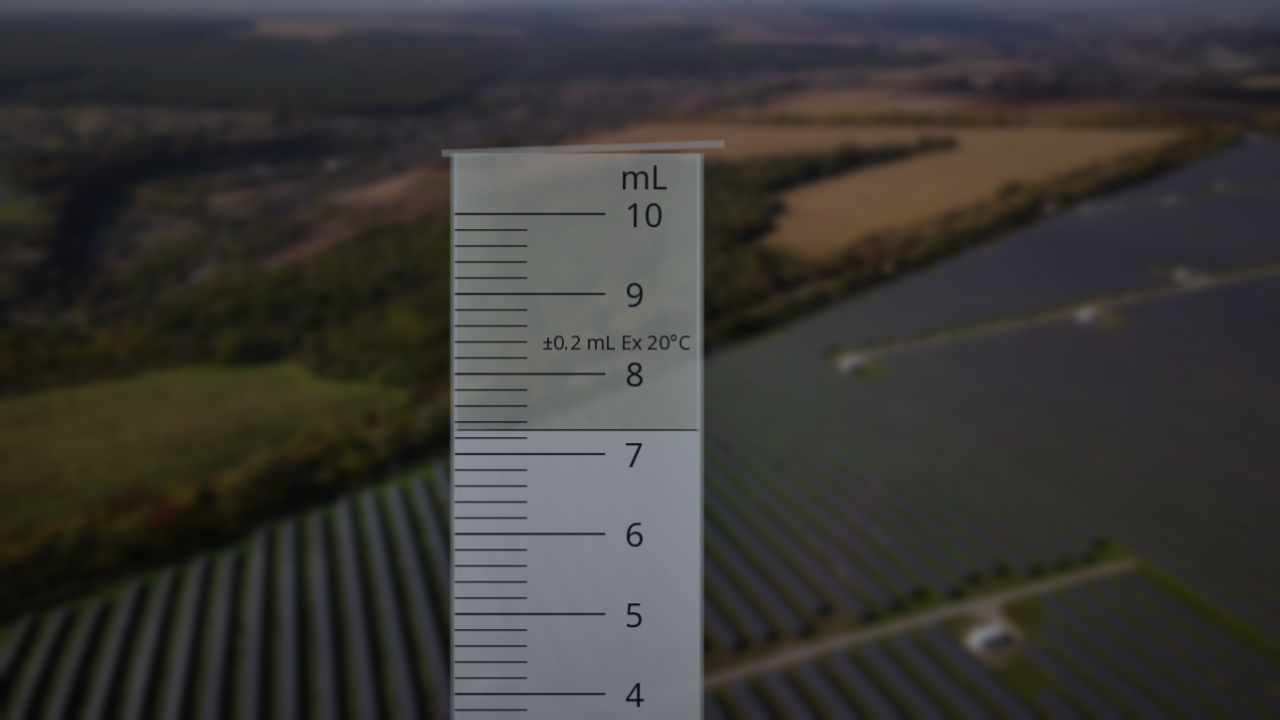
mL 7.3
